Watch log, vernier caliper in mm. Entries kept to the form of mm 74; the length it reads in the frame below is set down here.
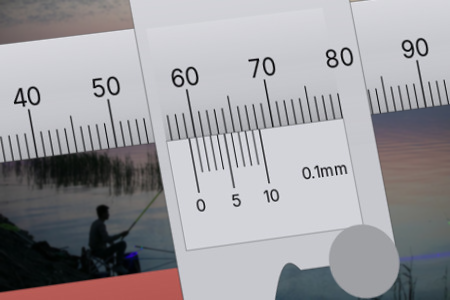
mm 59.2
